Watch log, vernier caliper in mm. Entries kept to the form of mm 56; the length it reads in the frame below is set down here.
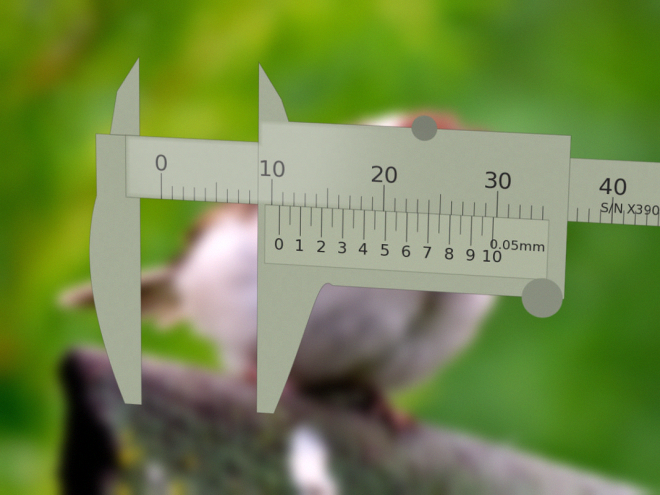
mm 10.7
